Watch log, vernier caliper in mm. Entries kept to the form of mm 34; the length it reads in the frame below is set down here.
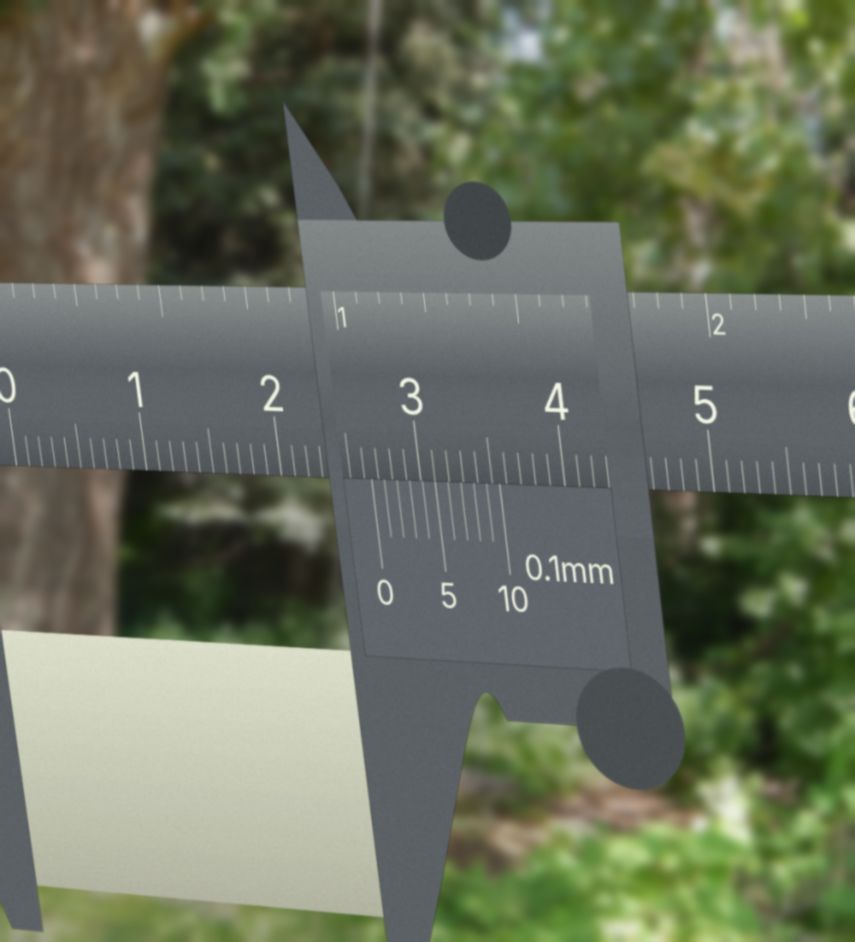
mm 26.5
